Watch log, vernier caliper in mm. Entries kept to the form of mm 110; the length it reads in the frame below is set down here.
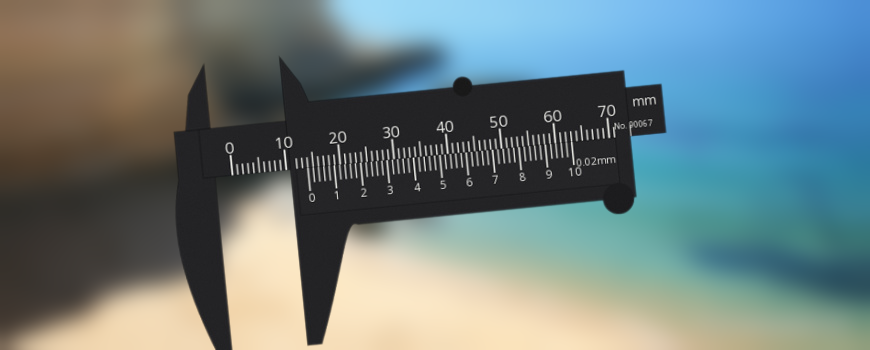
mm 14.0
